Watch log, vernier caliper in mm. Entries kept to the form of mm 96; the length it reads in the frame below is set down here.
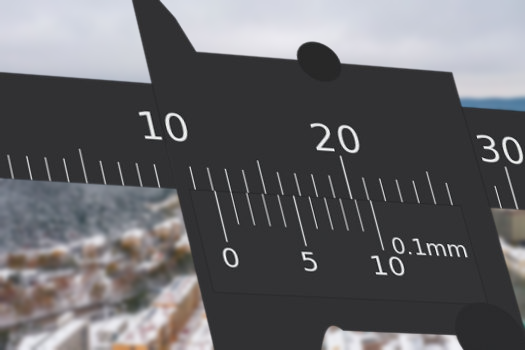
mm 12.1
